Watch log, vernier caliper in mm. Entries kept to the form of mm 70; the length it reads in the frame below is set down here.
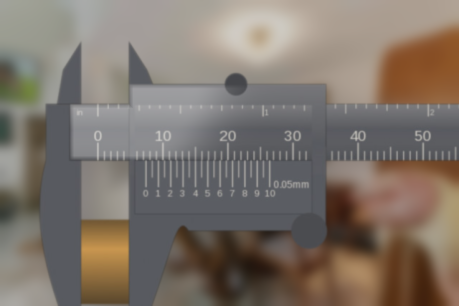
mm 7.4
